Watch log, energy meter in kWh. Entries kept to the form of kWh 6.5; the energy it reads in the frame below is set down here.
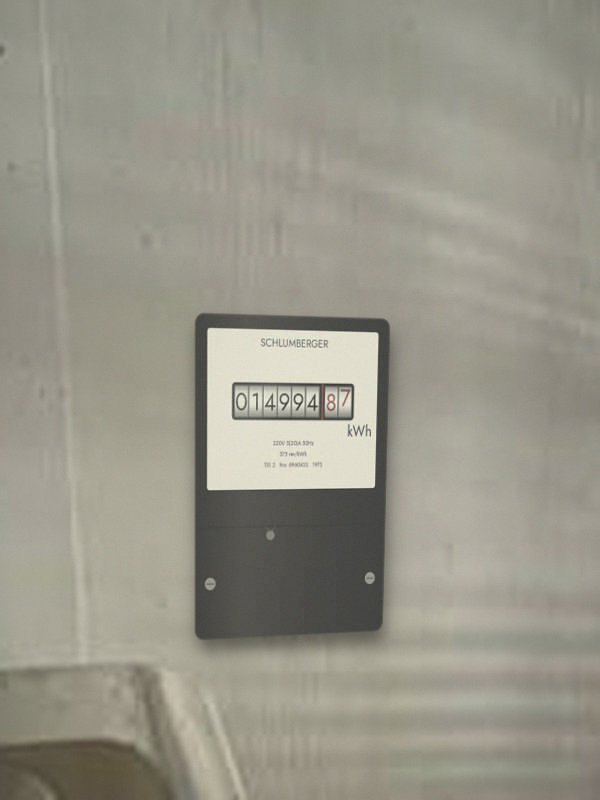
kWh 14994.87
